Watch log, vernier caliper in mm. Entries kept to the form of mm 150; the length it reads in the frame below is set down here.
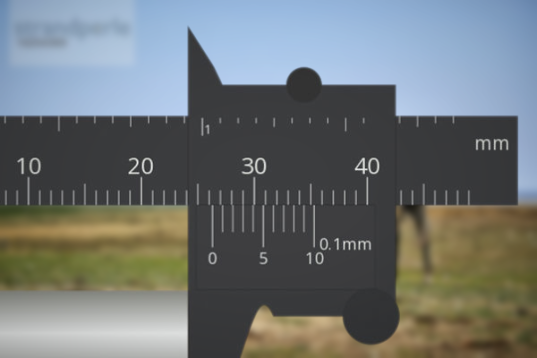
mm 26.3
